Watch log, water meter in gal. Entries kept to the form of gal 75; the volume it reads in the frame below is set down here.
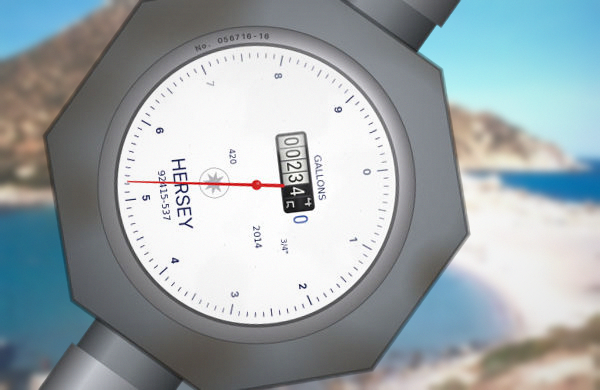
gal 23445.2
